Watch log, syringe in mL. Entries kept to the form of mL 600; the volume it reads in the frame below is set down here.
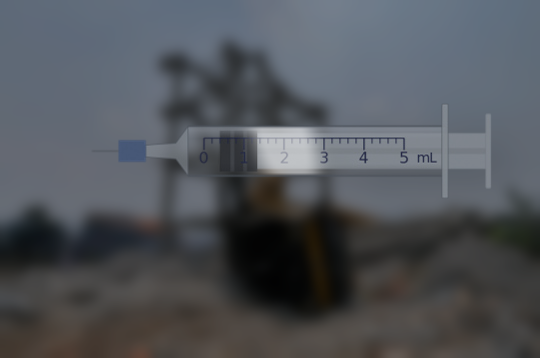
mL 0.4
